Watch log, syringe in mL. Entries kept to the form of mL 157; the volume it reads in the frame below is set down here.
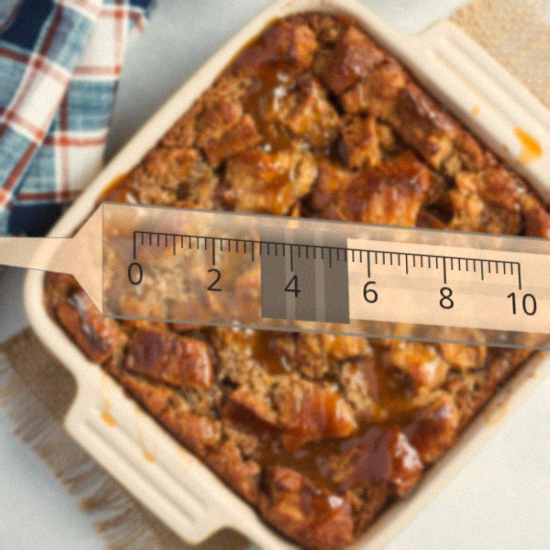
mL 3.2
